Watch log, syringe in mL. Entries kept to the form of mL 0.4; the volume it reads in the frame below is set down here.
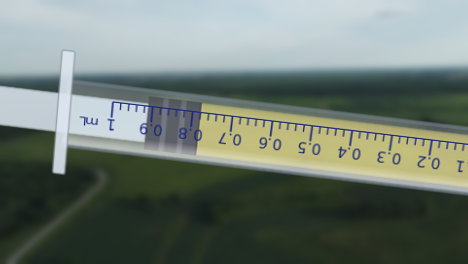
mL 0.78
